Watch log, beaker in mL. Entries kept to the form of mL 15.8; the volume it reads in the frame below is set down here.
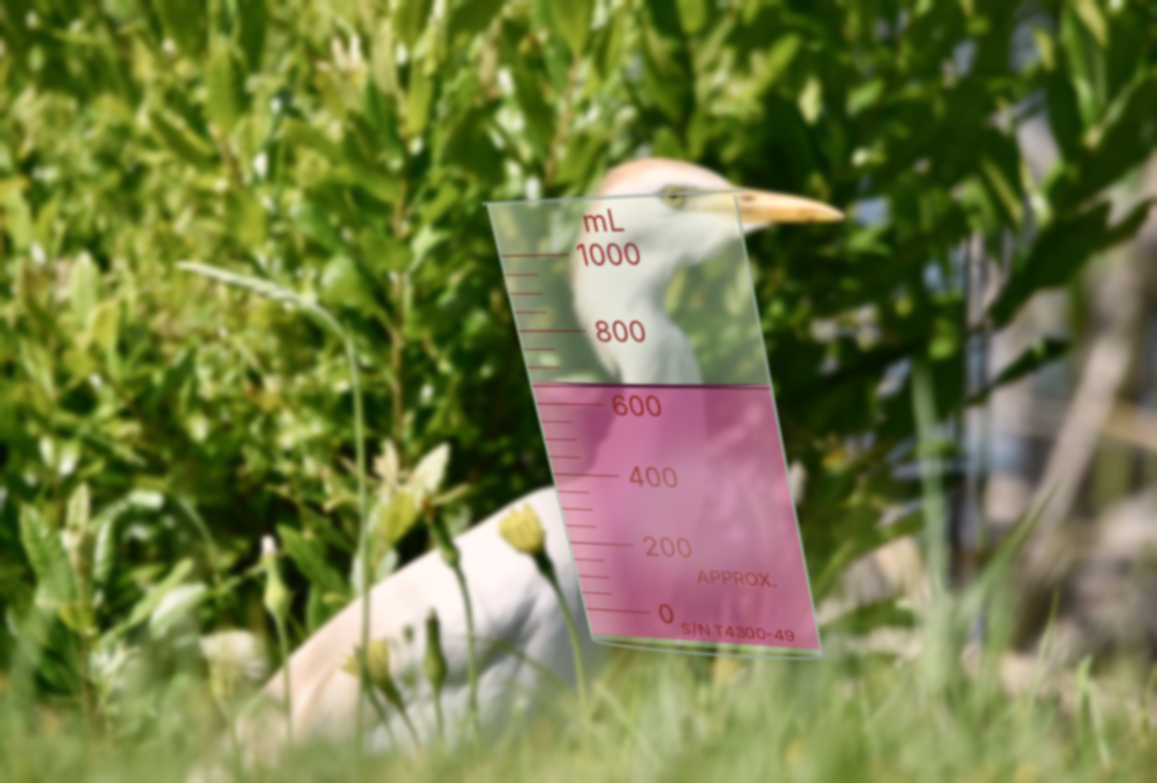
mL 650
